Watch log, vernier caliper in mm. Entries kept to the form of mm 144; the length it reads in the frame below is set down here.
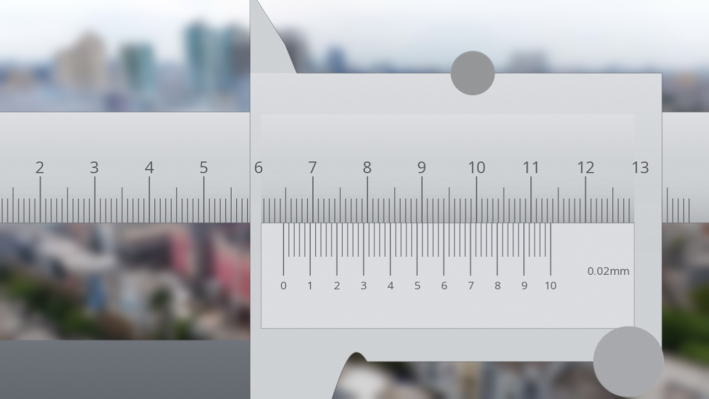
mm 64.6
